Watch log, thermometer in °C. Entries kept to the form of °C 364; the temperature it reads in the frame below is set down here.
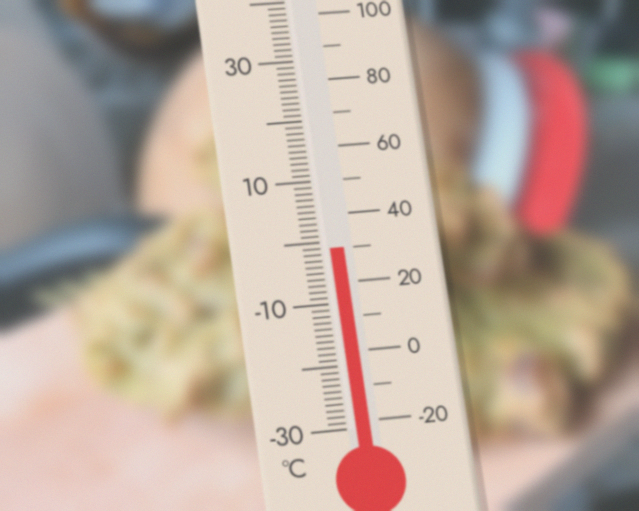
°C -1
